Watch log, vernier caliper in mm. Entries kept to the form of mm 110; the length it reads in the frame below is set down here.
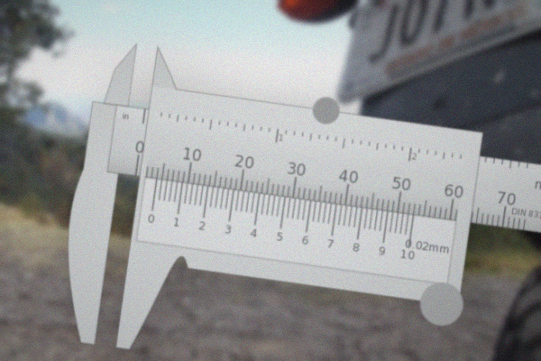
mm 4.0
